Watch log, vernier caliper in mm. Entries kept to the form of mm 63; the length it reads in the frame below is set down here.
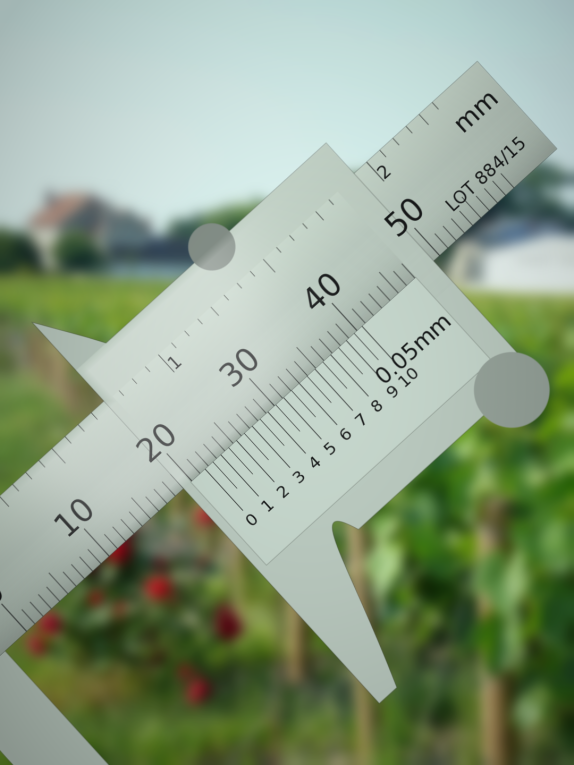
mm 21.6
